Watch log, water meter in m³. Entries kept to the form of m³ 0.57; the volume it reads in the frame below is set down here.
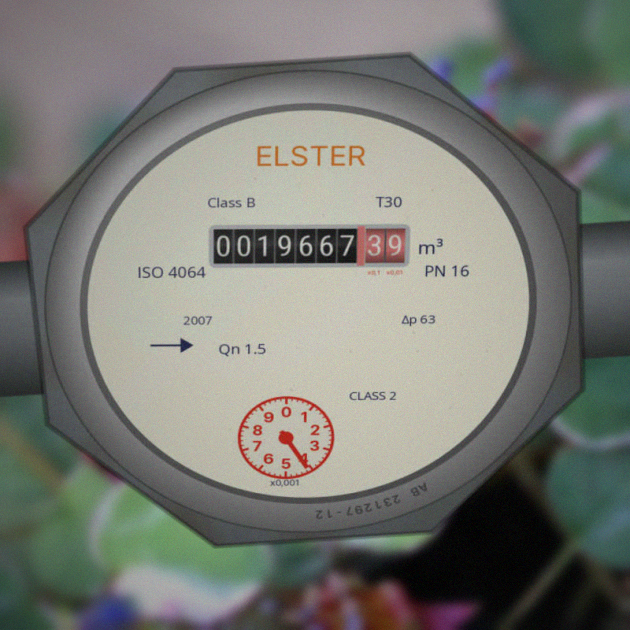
m³ 19667.394
